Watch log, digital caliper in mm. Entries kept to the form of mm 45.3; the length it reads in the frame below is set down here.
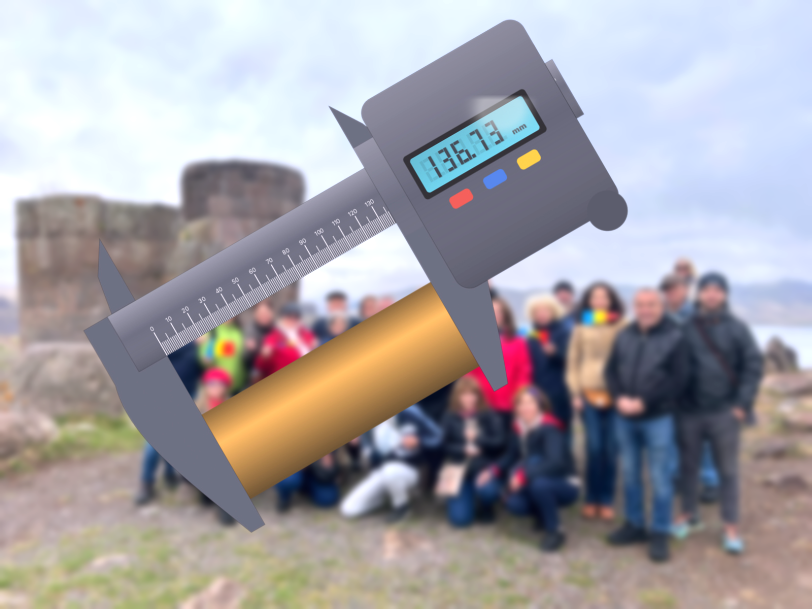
mm 136.73
